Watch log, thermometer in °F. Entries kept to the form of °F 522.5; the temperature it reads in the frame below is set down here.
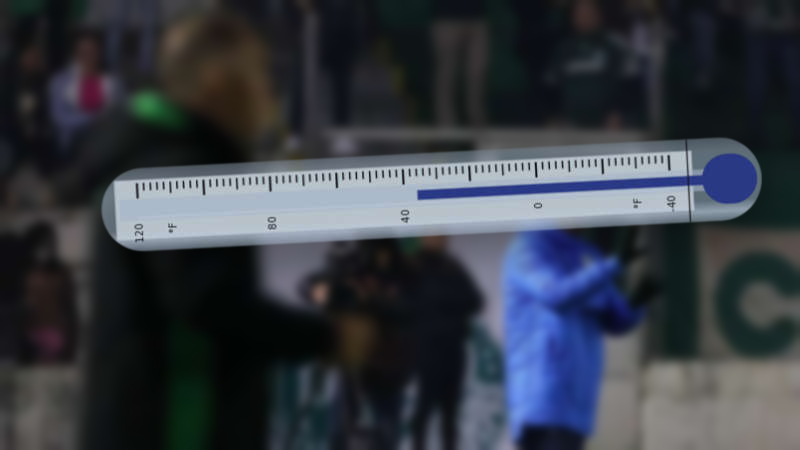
°F 36
